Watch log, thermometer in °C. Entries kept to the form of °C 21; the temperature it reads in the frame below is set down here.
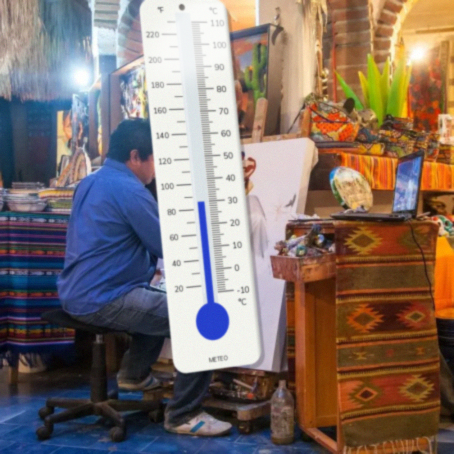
°C 30
